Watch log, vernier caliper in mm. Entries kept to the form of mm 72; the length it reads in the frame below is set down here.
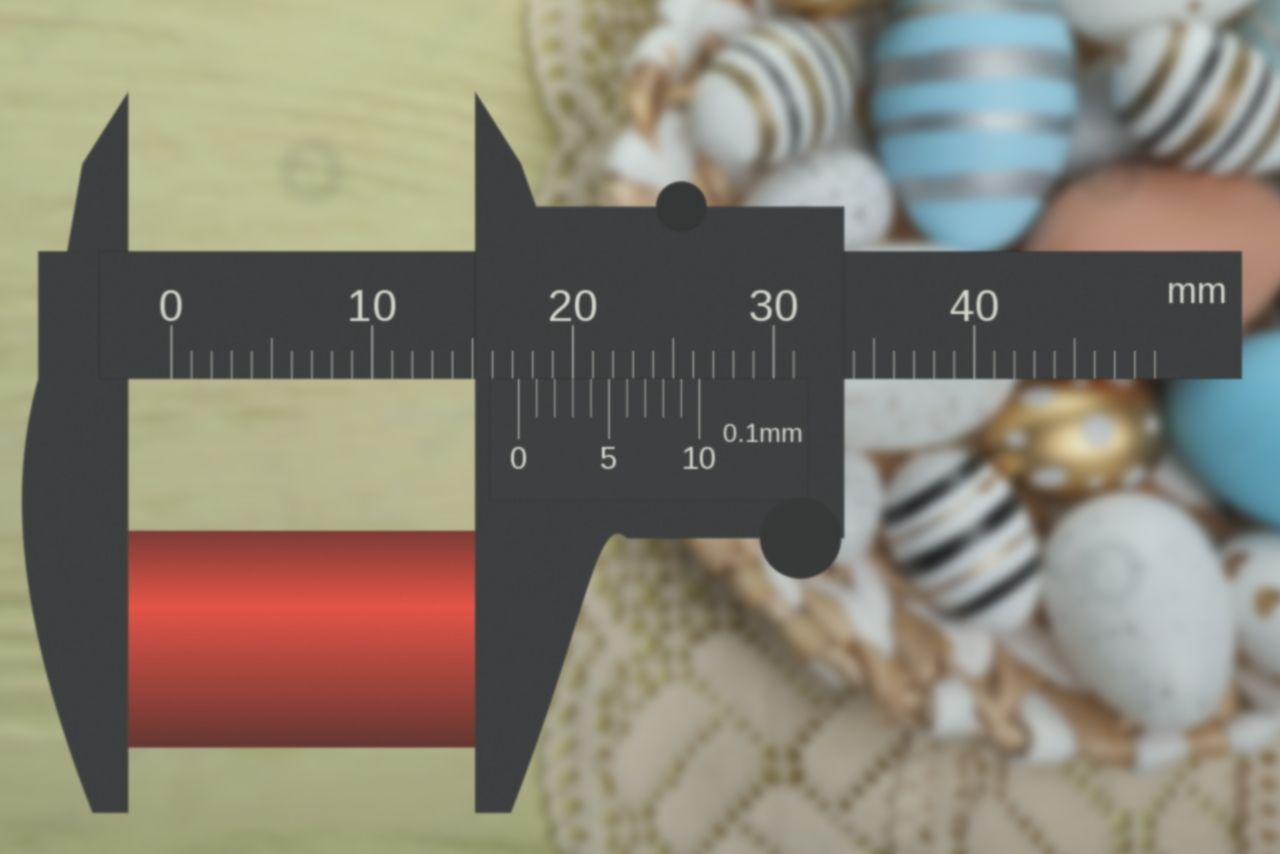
mm 17.3
